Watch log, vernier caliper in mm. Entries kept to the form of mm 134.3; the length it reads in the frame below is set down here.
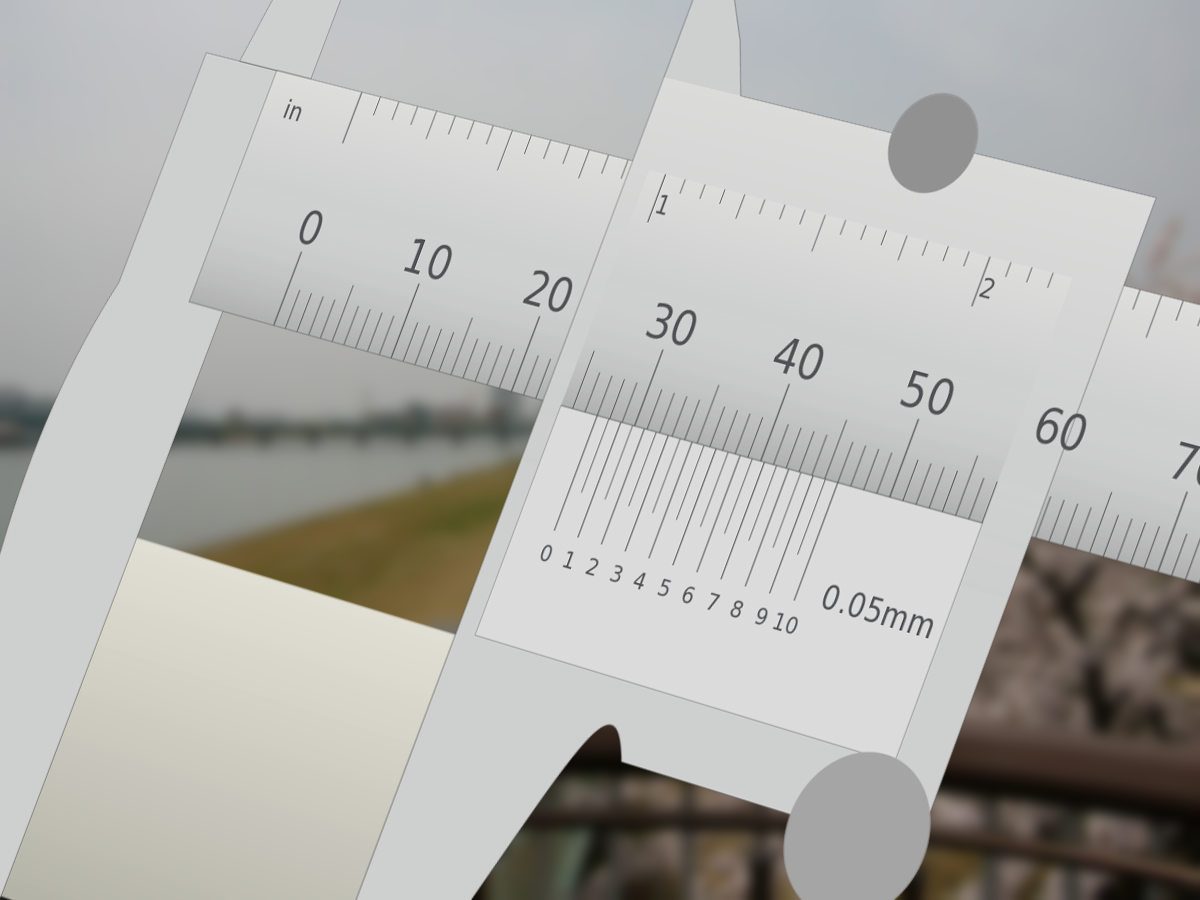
mm 27.0
